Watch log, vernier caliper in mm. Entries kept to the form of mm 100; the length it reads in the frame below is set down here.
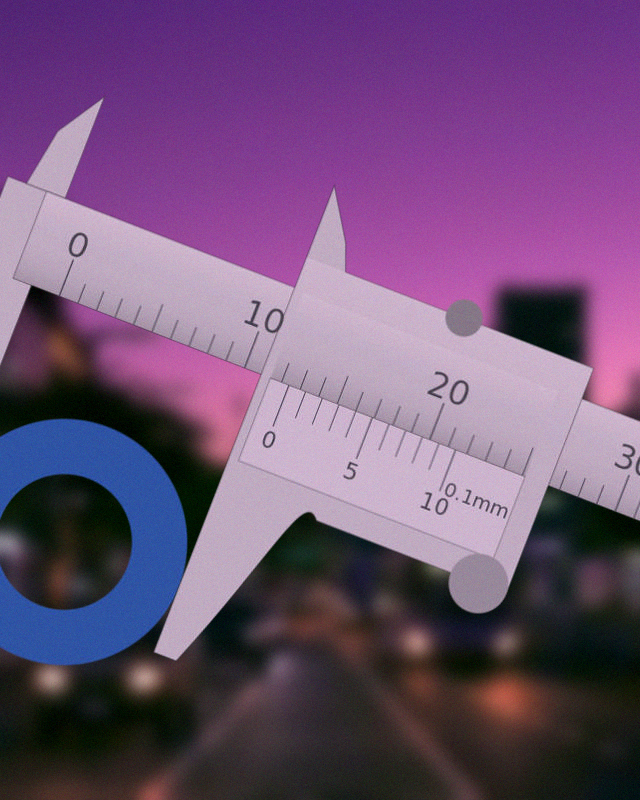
mm 12.4
